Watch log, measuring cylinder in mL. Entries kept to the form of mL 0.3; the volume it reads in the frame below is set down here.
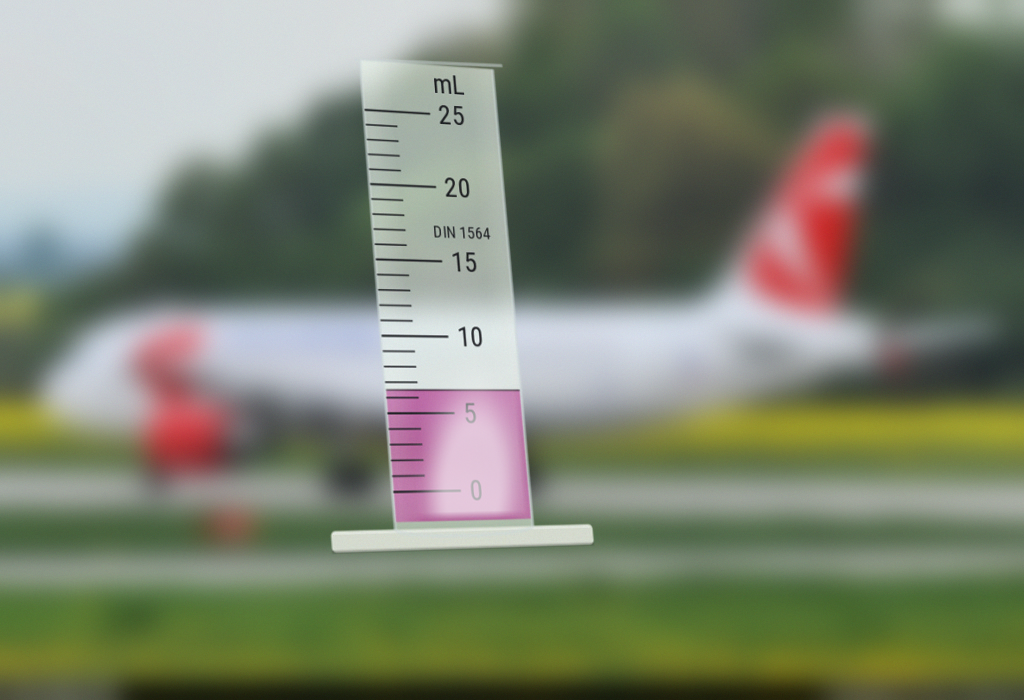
mL 6.5
